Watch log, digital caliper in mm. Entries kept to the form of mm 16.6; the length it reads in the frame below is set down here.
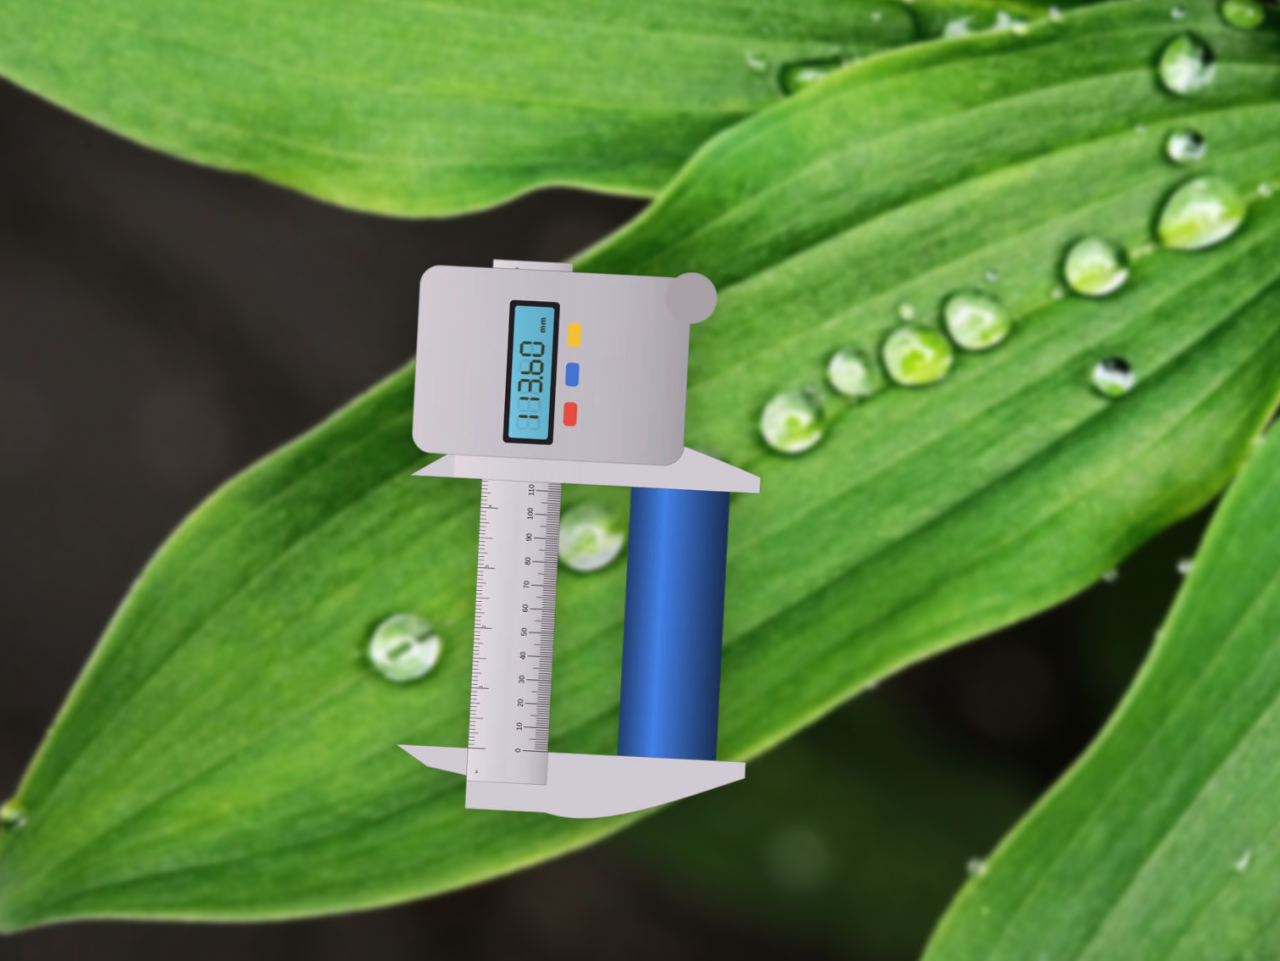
mm 113.60
